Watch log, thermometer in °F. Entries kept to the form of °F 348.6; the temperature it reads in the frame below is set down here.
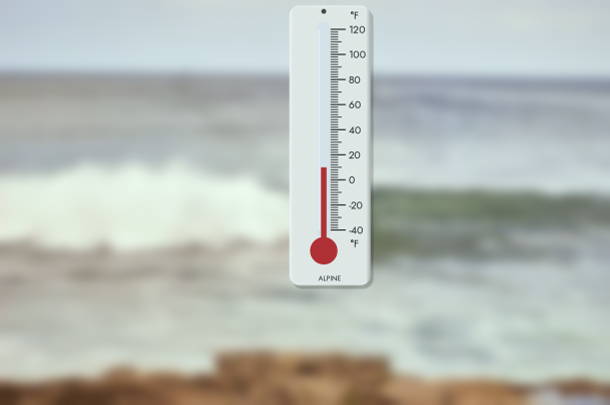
°F 10
